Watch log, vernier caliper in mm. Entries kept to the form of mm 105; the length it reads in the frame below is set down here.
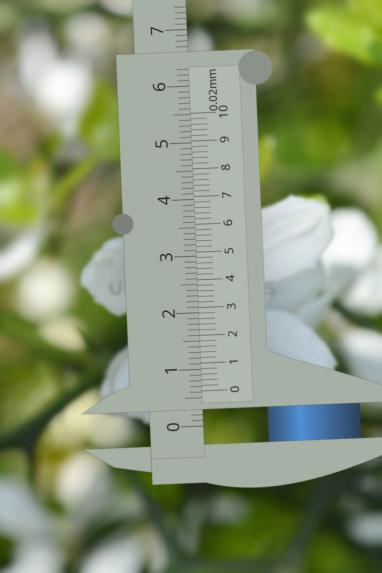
mm 6.2
